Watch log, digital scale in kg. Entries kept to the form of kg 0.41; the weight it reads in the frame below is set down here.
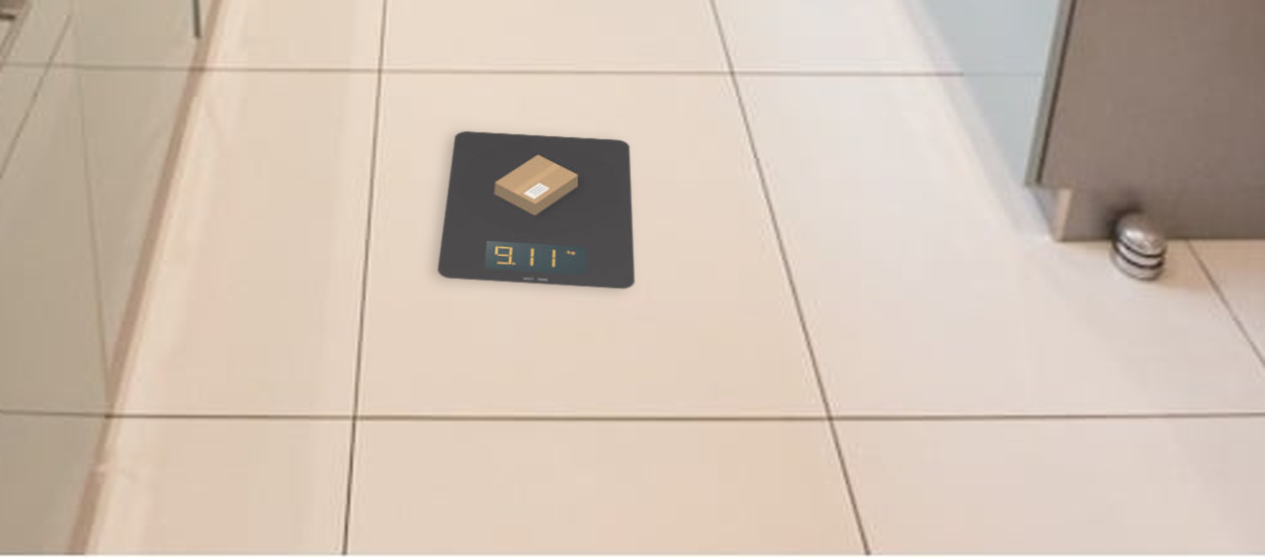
kg 9.11
